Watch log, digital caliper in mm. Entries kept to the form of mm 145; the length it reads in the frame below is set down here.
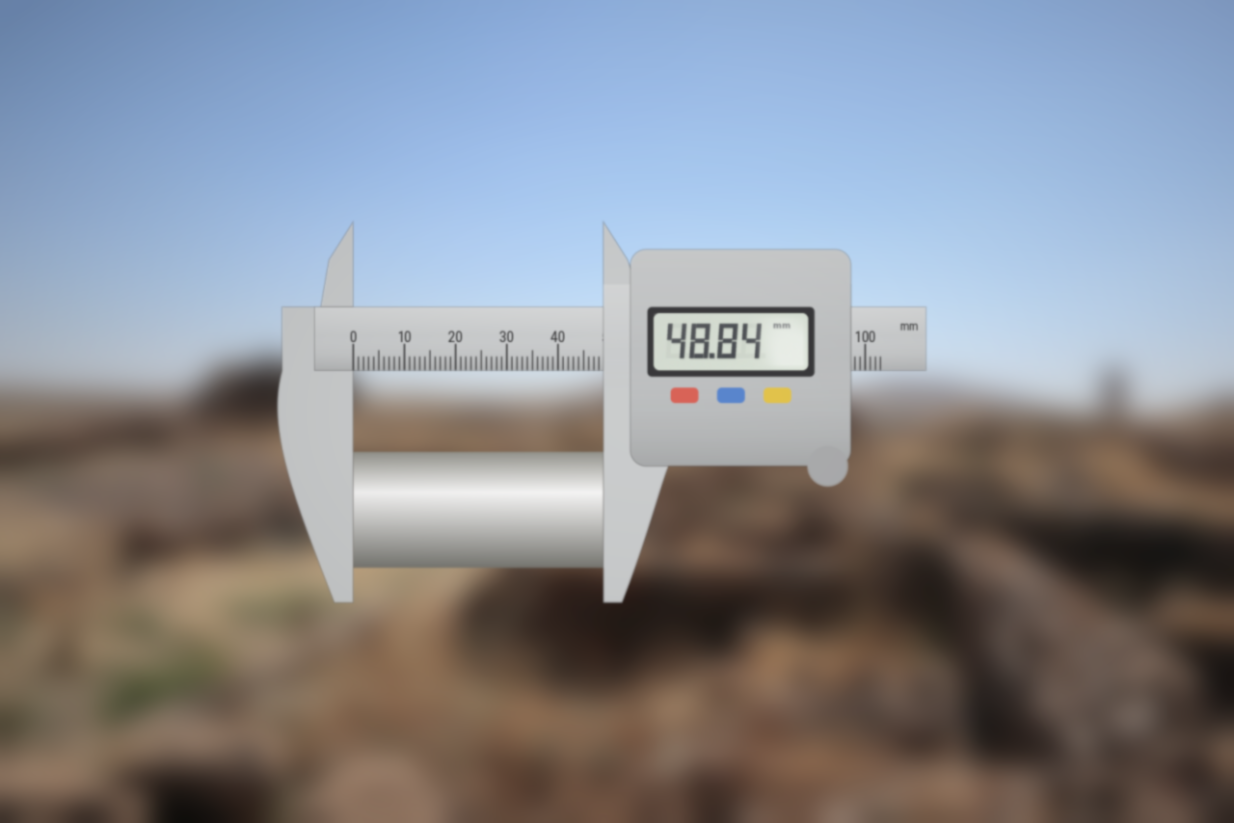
mm 48.84
